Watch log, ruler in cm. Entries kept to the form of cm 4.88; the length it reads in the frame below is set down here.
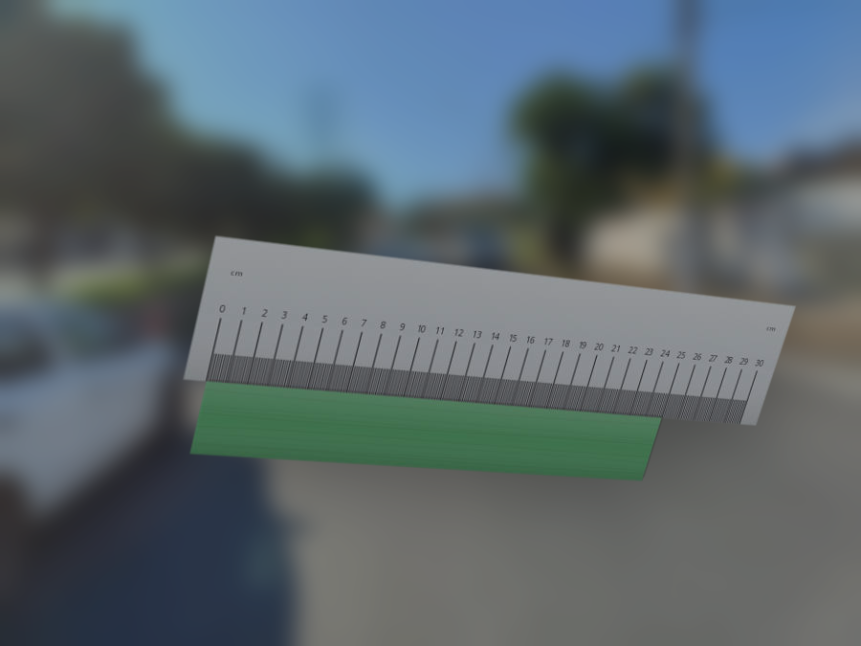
cm 25
